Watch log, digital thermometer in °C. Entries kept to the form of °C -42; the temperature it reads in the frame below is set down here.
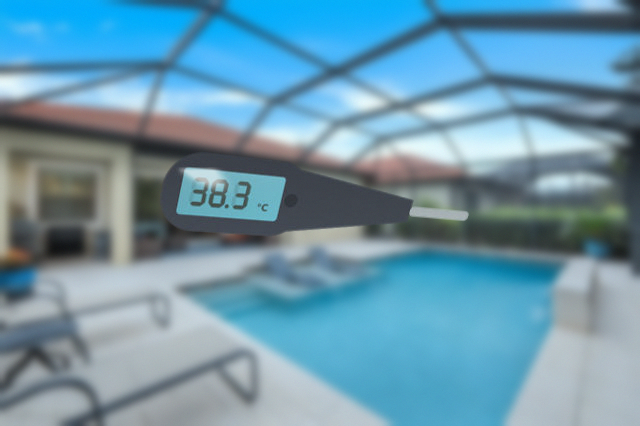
°C 38.3
